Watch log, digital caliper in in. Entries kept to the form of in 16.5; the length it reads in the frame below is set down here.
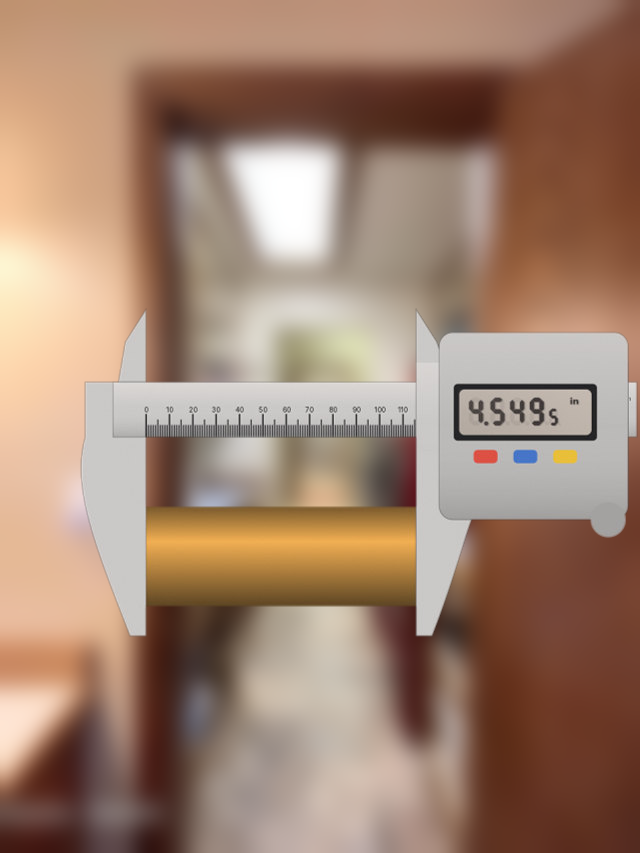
in 4.5495
